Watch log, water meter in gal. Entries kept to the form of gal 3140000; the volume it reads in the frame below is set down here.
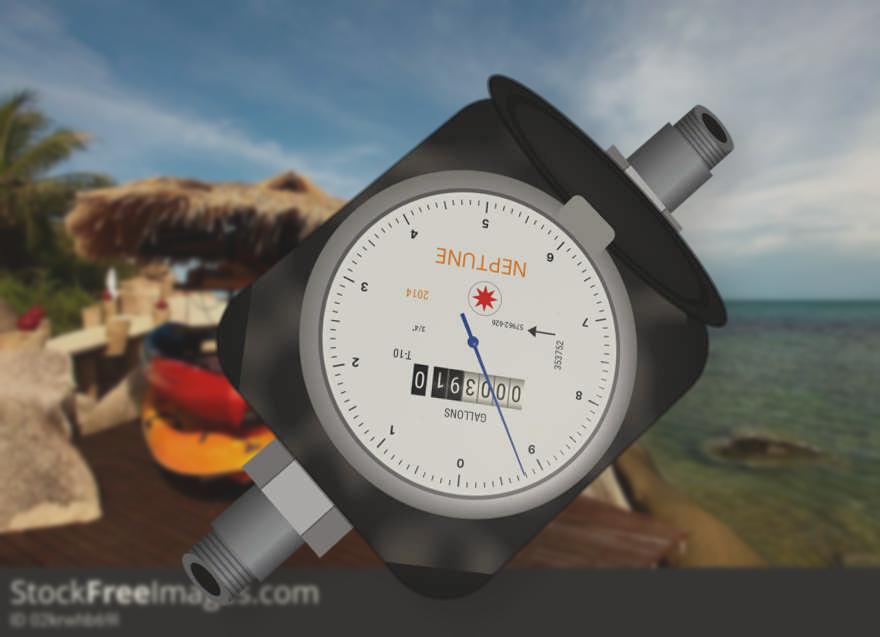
gal 3909.2
